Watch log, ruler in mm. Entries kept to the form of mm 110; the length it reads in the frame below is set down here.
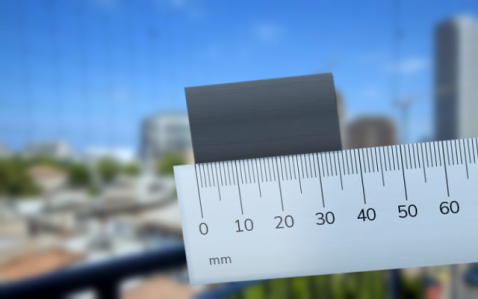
mm 36
